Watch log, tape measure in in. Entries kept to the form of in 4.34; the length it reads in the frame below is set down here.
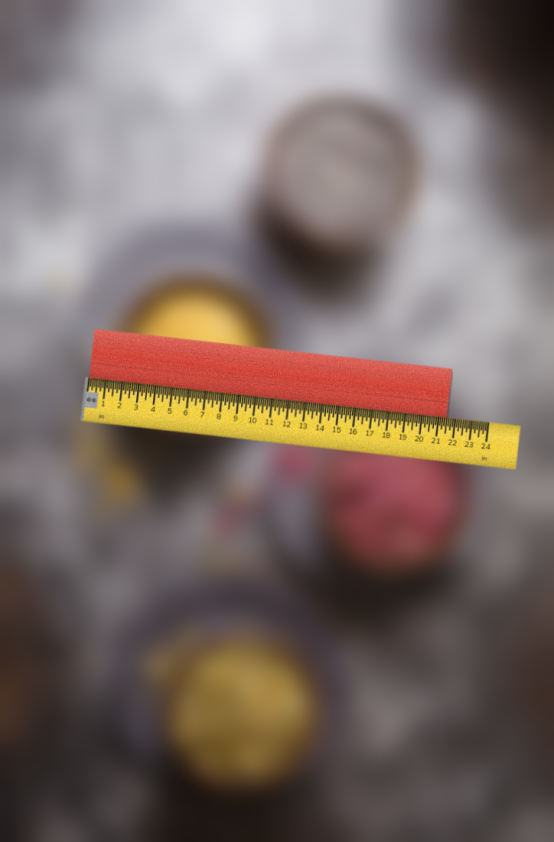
in 21.5
